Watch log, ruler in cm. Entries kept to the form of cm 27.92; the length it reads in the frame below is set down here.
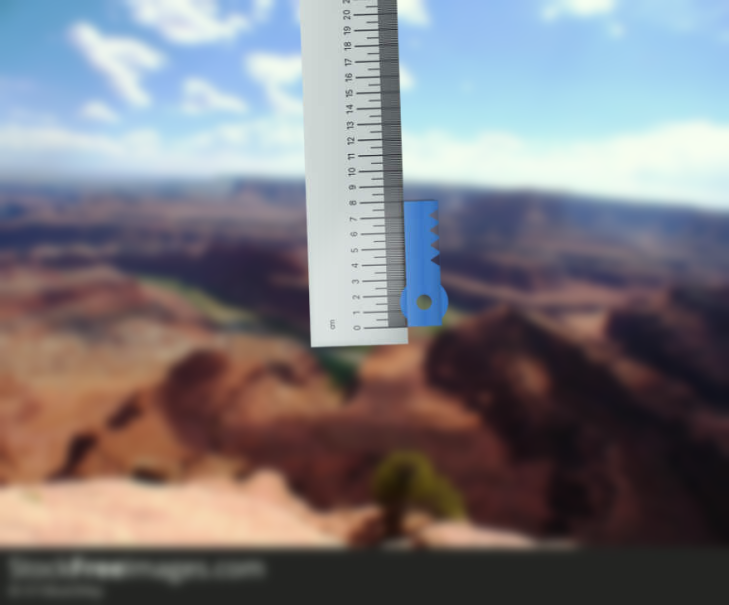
cm 8
